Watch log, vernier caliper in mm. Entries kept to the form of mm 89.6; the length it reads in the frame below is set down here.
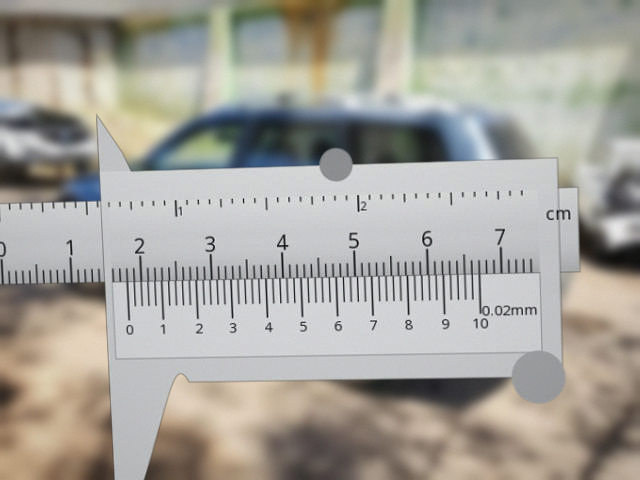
mm 18.0
